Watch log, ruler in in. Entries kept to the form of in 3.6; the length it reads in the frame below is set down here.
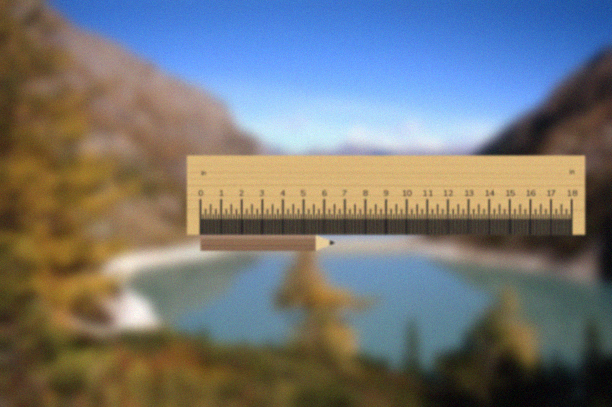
in 6.5
